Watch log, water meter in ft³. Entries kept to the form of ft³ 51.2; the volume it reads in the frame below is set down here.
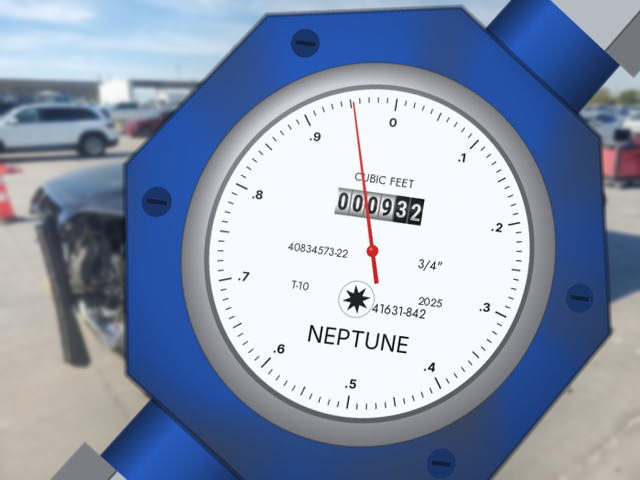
ft³ 931.95
